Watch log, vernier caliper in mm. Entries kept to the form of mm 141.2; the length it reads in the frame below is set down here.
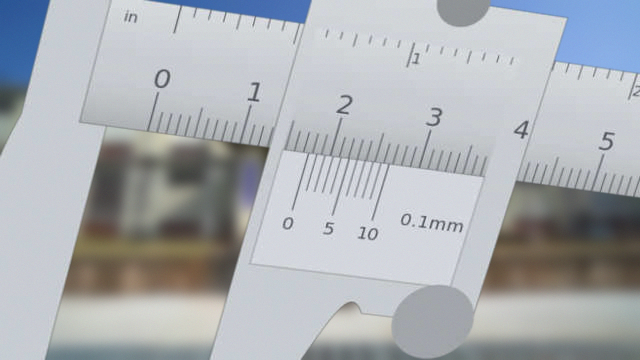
mm 17.6
